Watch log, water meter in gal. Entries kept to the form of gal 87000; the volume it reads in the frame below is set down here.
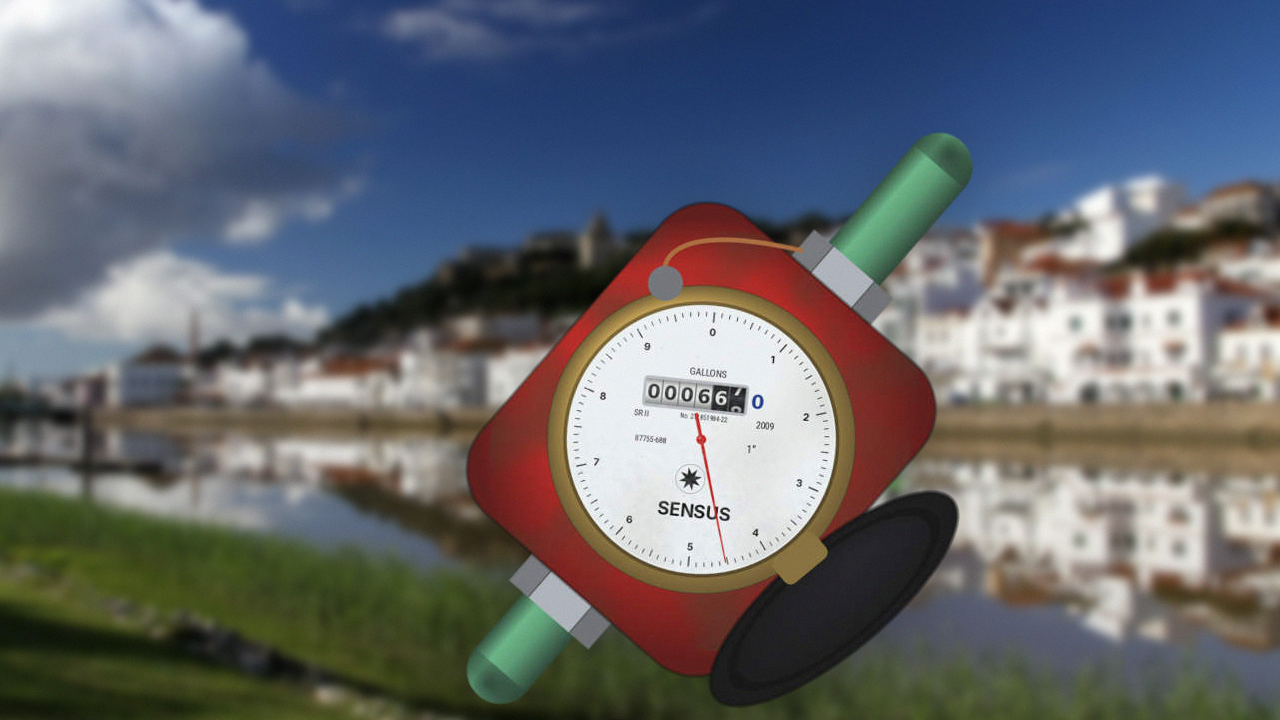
gal 6674.5
